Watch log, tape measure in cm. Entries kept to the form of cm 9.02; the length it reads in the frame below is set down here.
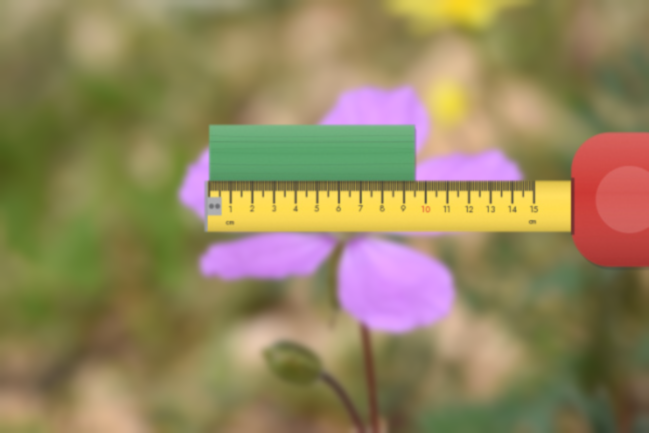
cm 9.5
